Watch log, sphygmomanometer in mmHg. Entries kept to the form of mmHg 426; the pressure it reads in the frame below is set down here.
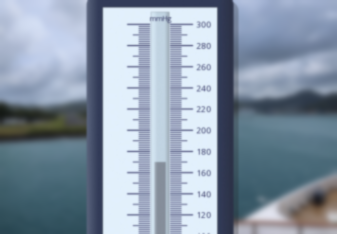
mmHg 170
